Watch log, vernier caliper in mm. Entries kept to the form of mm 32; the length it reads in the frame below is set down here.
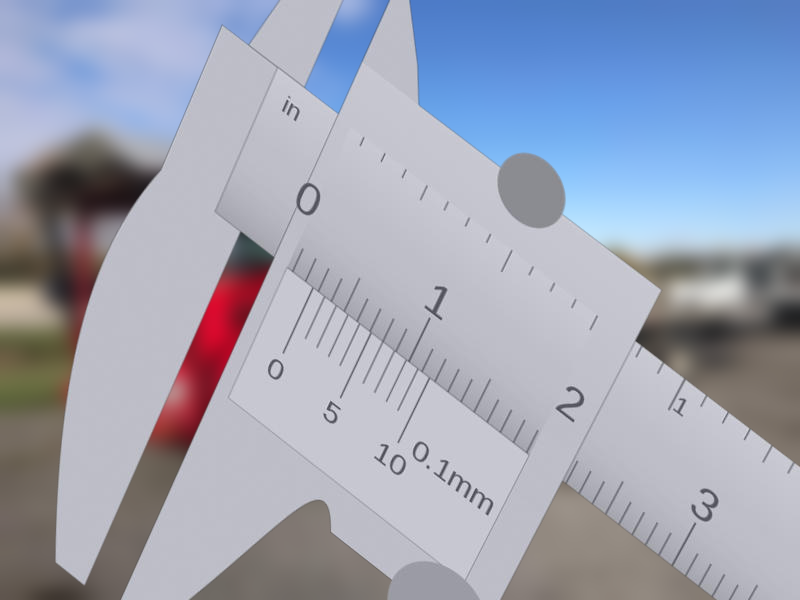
mm 2.6
